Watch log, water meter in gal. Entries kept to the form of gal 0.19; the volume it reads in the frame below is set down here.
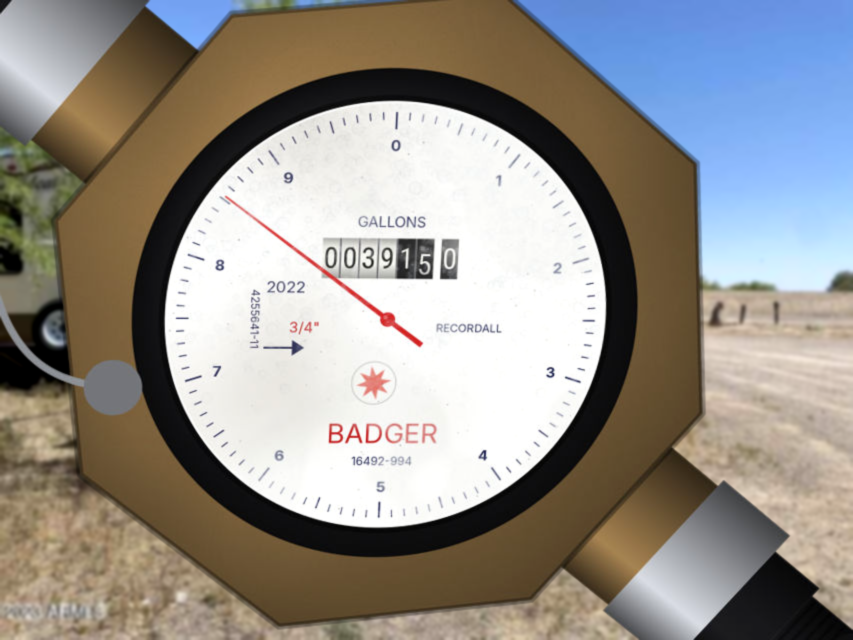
gal 39148.5
